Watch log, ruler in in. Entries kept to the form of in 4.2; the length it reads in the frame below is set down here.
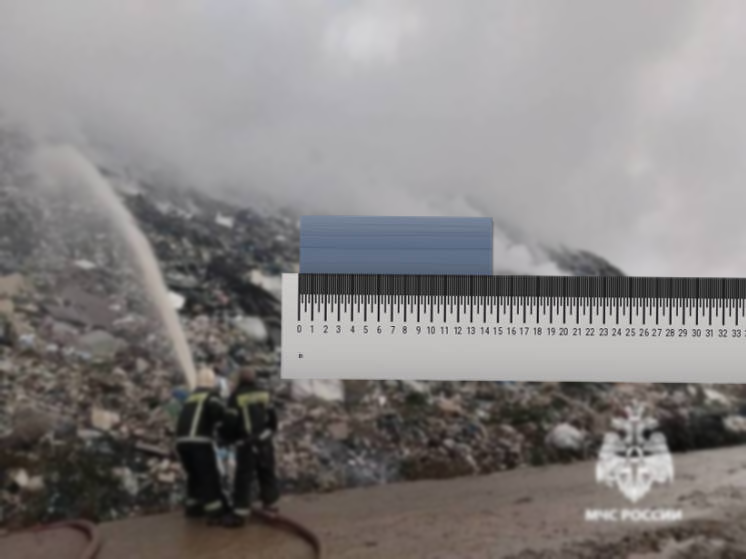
in 14.5
